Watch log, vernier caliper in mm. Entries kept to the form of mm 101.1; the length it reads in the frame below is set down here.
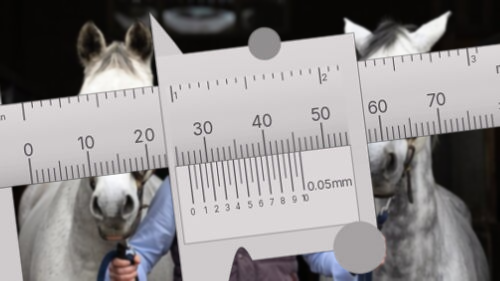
mm 26.8
